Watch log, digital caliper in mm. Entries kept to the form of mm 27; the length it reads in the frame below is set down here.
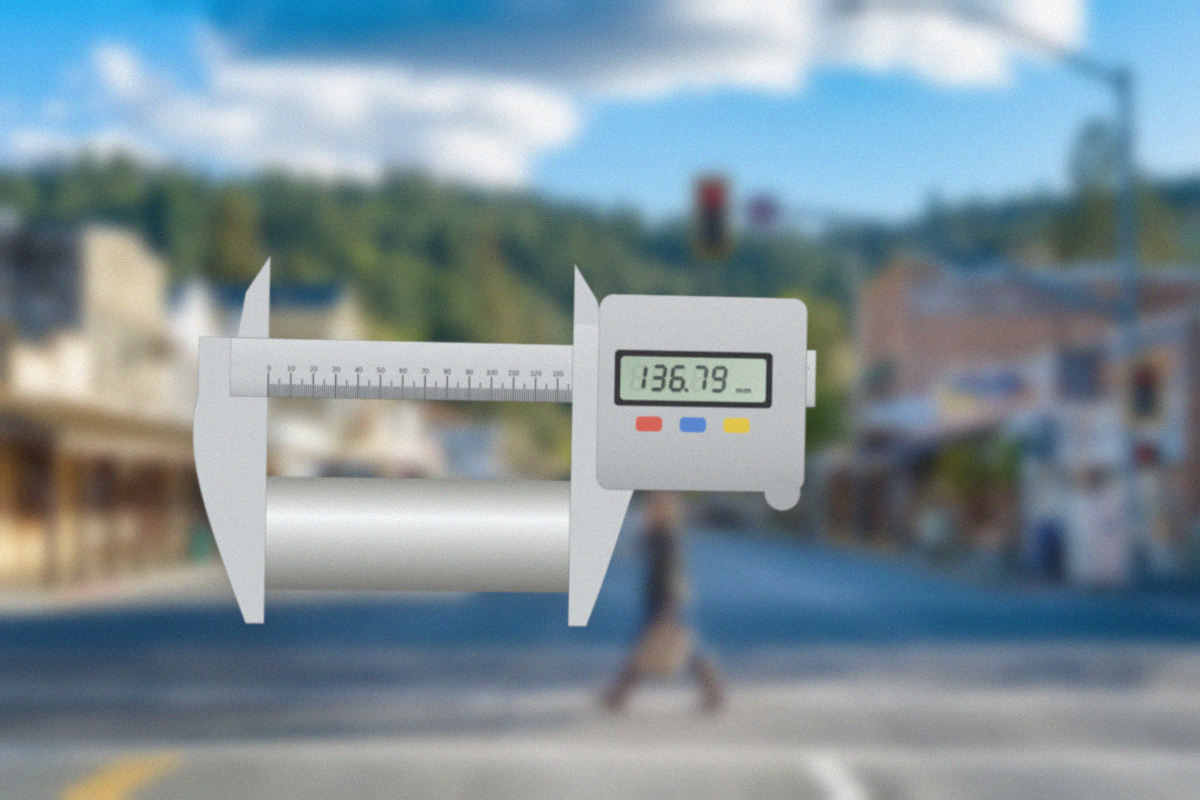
mm 136.79
